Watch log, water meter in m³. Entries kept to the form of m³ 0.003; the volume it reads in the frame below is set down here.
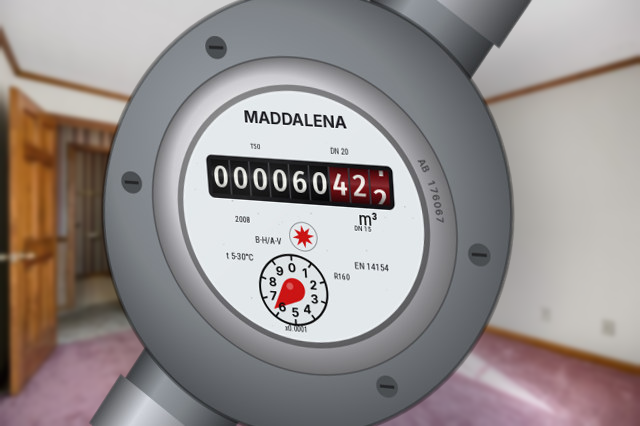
m³ 60.4216
